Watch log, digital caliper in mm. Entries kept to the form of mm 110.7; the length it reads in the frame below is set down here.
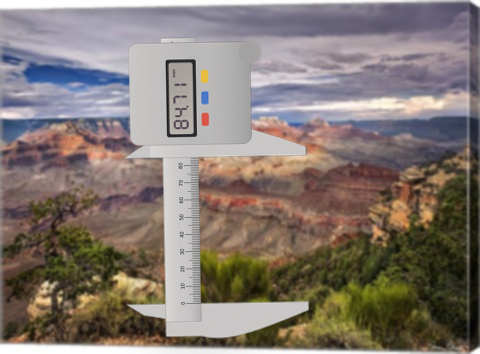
mm 84.71
